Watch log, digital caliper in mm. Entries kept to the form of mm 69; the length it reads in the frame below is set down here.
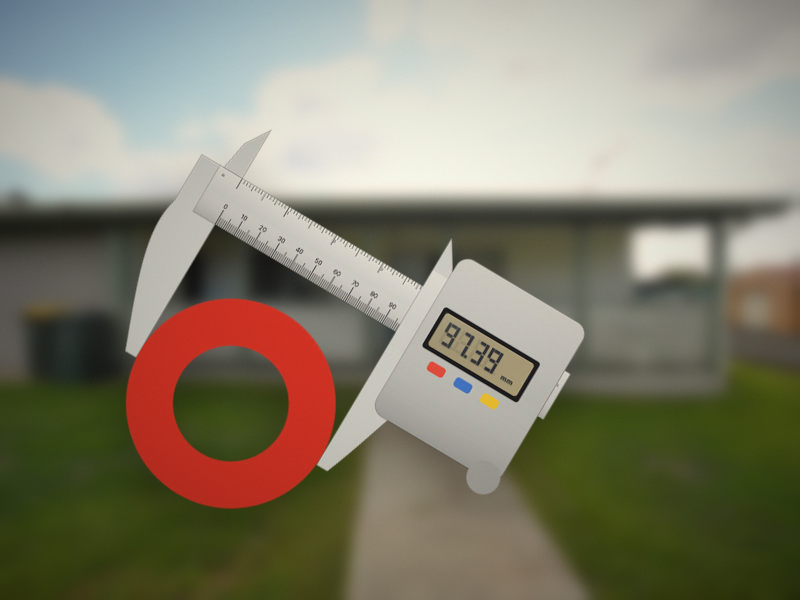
mm 97.39
